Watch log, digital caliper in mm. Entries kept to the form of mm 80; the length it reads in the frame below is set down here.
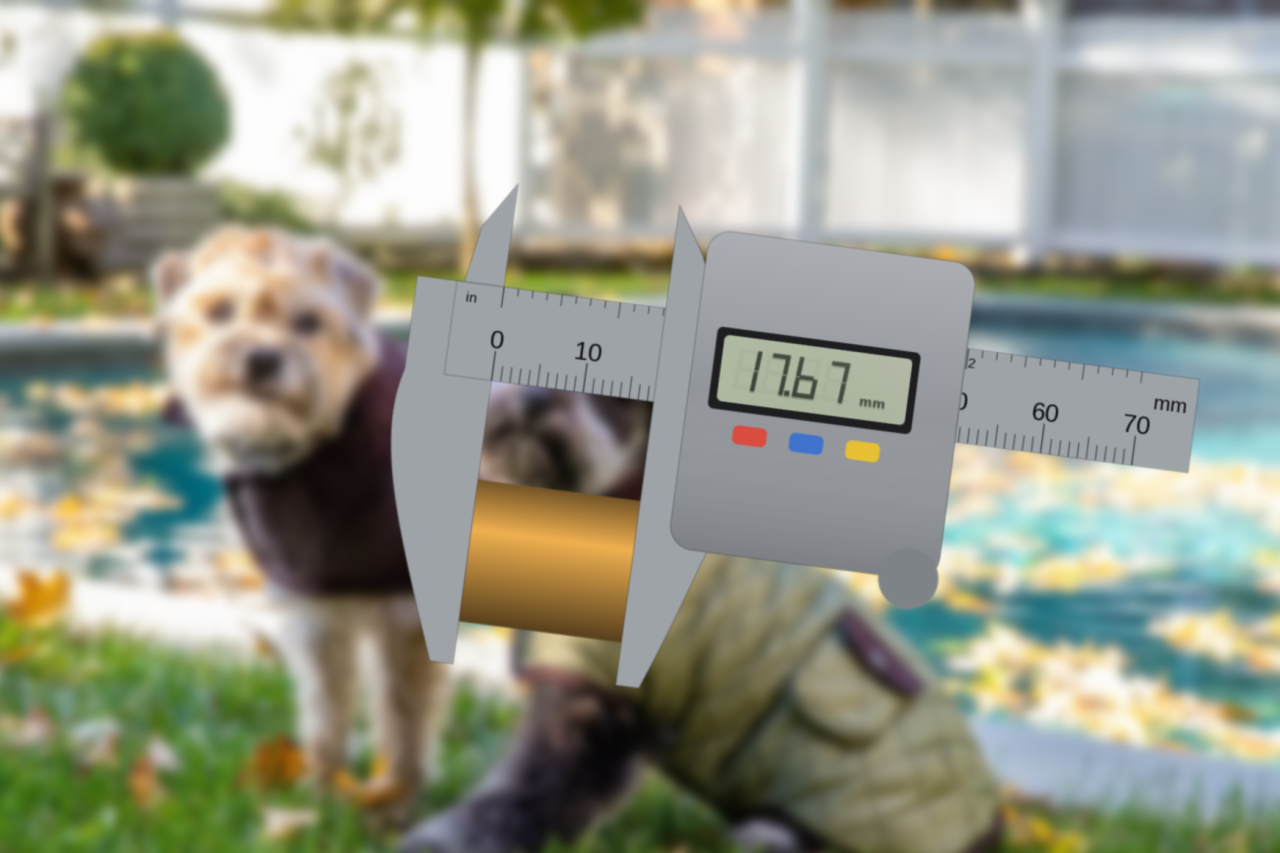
mm 17.67
